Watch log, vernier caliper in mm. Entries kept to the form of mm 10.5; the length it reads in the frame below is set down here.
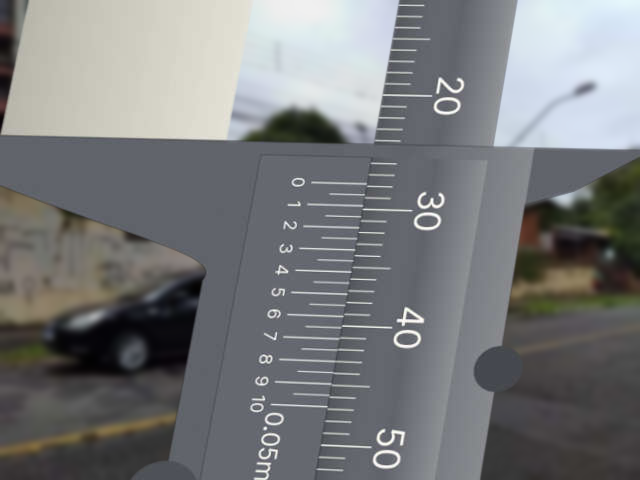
mm 27.8
